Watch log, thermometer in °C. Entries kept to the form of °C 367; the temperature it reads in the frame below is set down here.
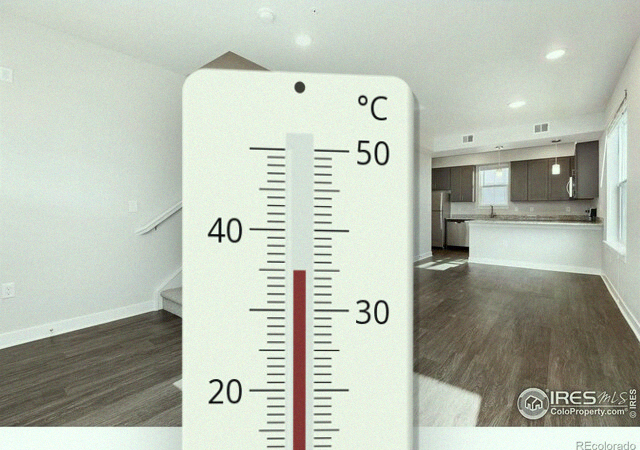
°C 35
